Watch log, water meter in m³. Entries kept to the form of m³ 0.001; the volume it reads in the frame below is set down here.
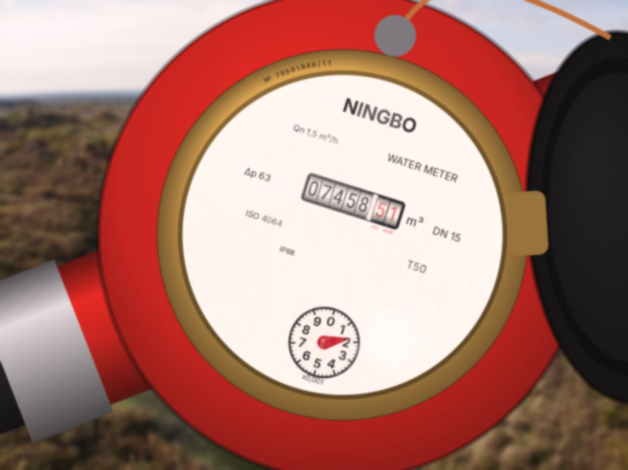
m³ 7458.511
